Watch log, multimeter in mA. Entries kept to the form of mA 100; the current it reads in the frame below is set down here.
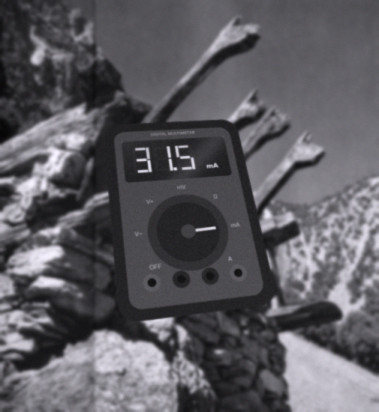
mA 31.5
